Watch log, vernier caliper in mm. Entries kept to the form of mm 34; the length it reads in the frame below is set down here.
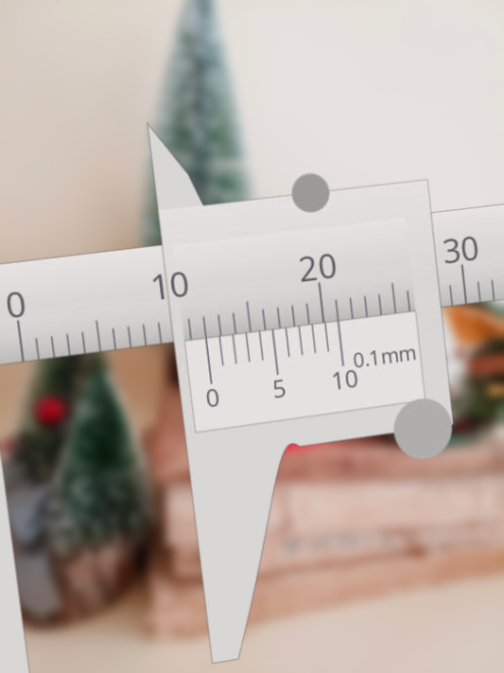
mm 12.0
